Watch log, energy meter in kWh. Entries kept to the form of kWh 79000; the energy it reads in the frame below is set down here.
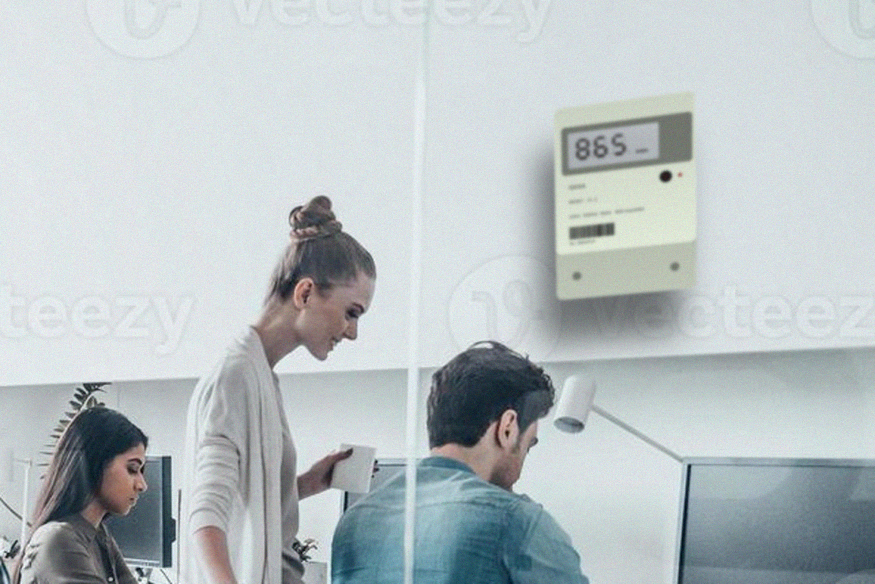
kWh 865
